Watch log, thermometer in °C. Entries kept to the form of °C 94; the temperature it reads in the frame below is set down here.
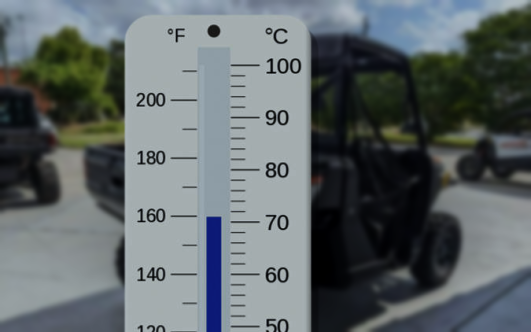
°C 71
